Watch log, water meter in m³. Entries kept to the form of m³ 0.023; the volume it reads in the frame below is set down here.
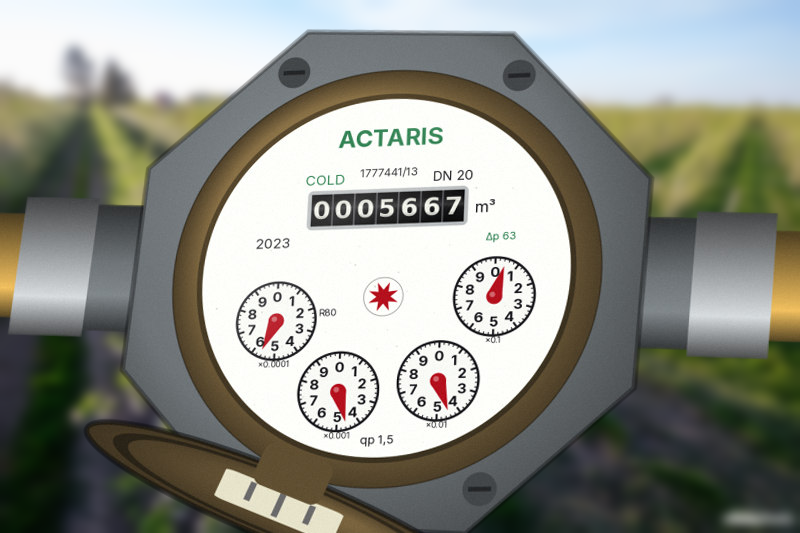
m³ 5667.0445
